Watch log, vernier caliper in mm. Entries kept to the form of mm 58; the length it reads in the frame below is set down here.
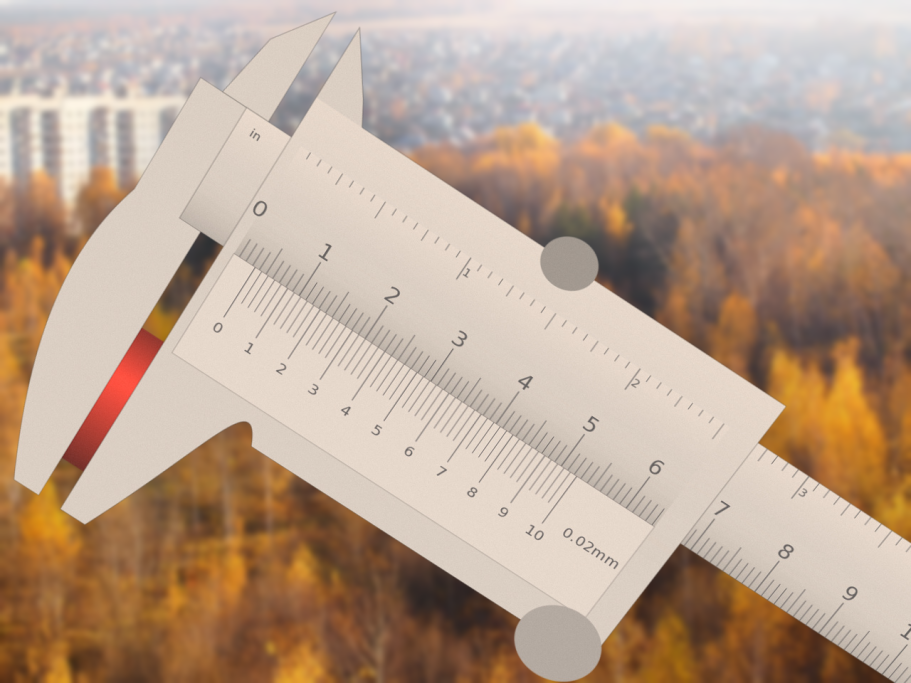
mm 3.4
